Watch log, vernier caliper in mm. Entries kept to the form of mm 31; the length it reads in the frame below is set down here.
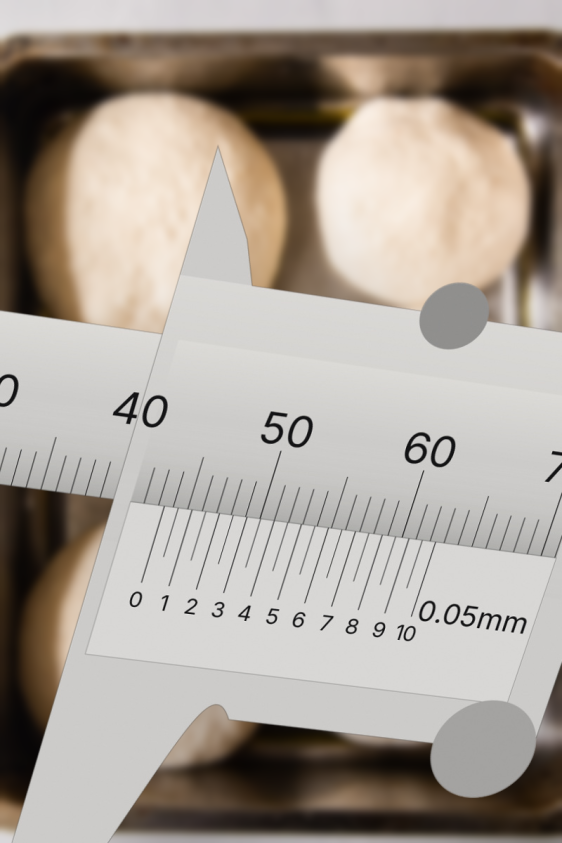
mm 43.4
